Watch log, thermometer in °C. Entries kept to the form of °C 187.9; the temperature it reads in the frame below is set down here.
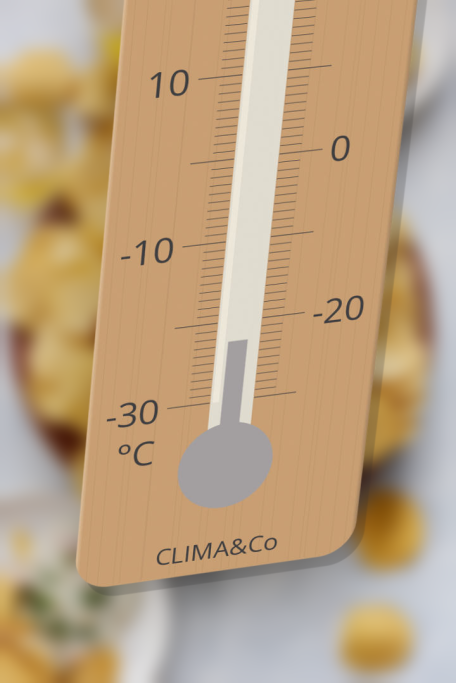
°C -22.5
